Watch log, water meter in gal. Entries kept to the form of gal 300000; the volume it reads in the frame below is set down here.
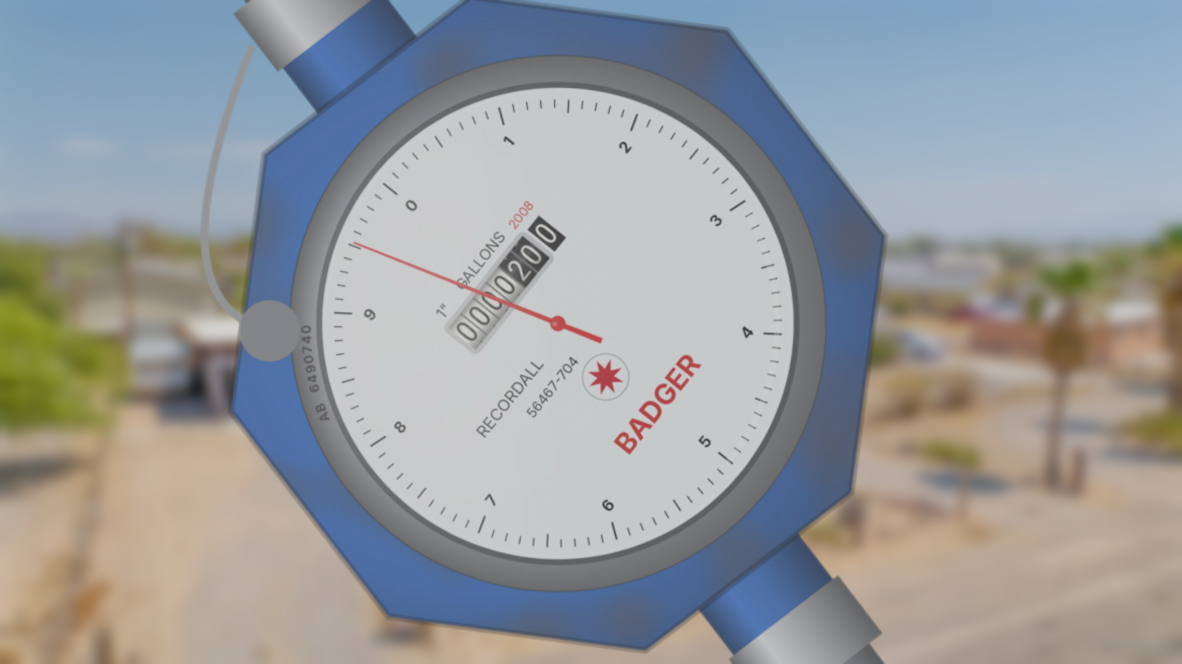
gal 199.5
